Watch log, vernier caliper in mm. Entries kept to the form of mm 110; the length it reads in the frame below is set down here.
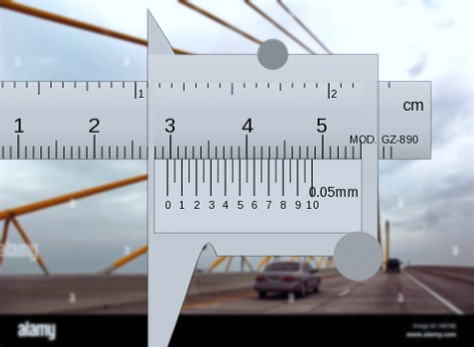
mm 29.6
